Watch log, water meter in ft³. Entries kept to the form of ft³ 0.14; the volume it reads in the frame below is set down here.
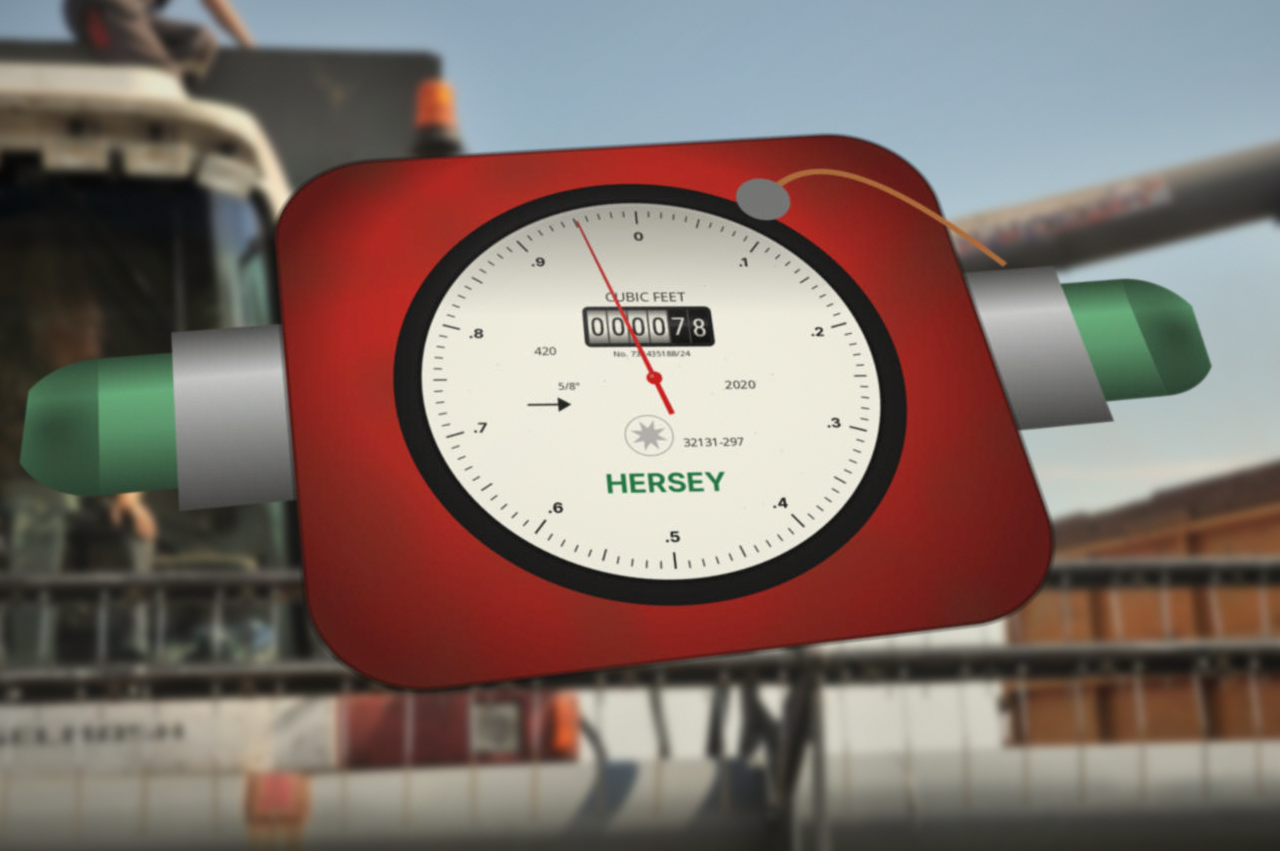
ft³ 77.95
